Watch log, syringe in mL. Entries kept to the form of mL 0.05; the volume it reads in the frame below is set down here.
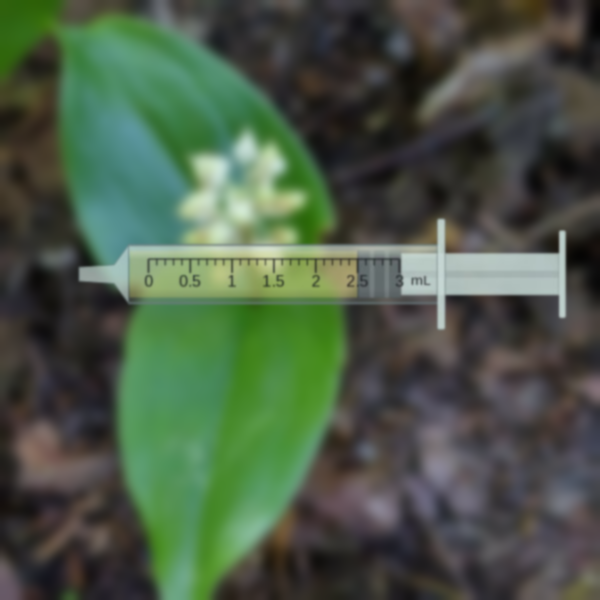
mL 2.5
